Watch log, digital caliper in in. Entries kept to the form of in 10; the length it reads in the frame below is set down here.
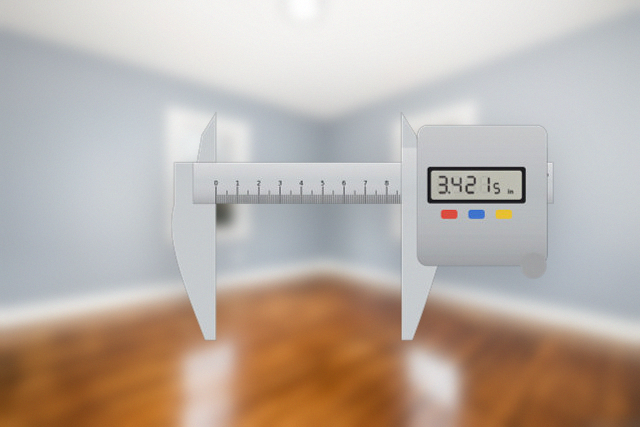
in 3.4215
